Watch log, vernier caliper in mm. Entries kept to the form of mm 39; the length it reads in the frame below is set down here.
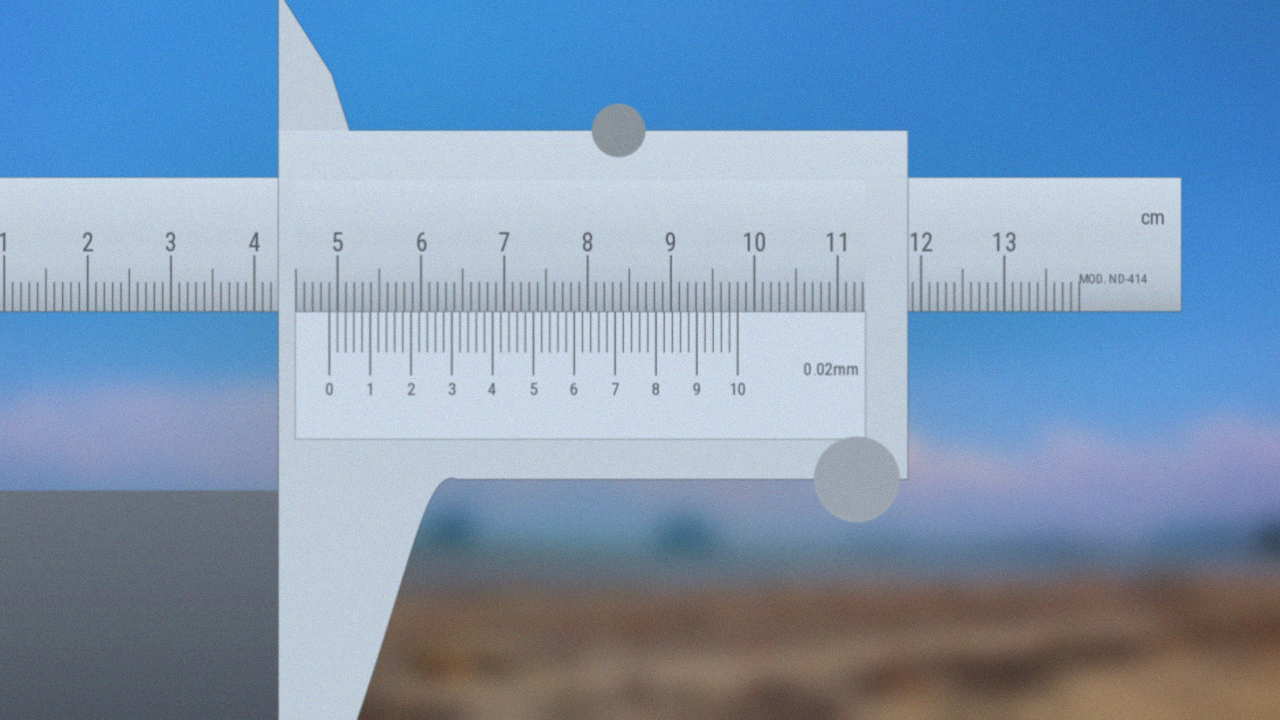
mm 49.0
